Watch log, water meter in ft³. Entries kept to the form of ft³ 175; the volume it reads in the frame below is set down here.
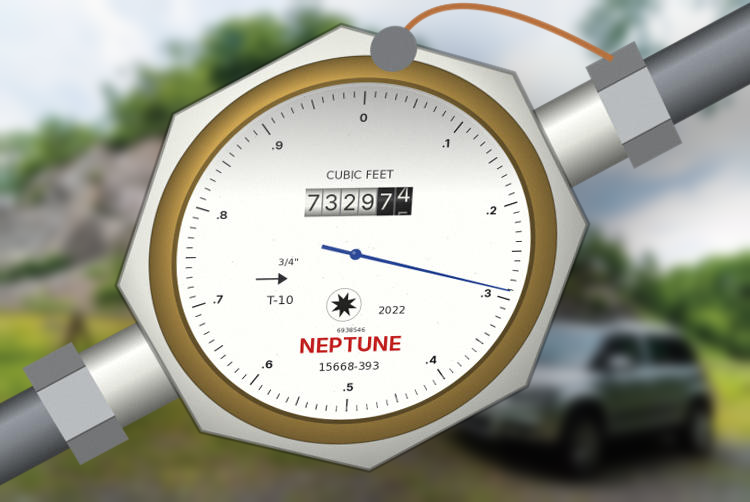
ft³ 732974.29
